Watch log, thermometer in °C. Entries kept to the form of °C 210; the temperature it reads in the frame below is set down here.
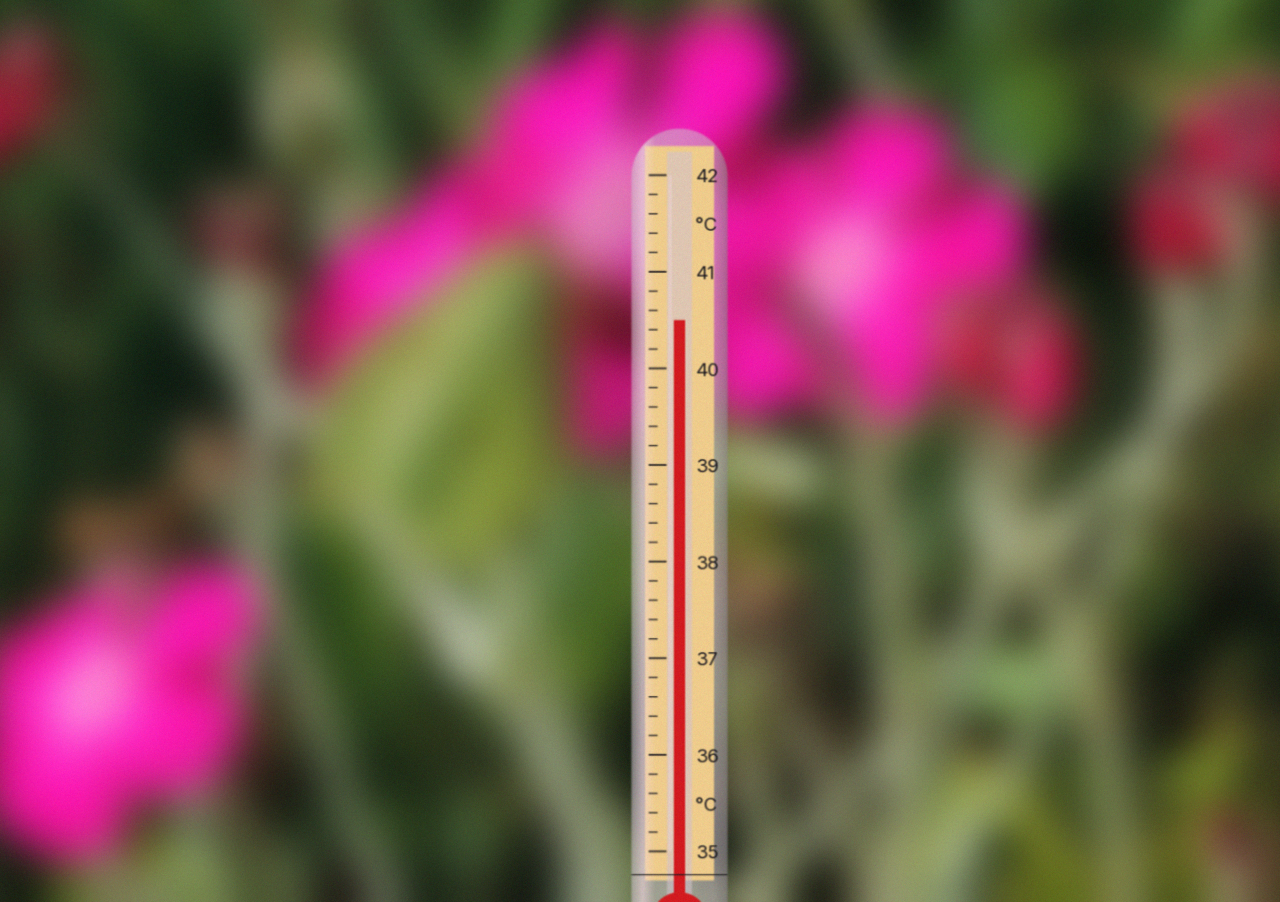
°C 40.5
